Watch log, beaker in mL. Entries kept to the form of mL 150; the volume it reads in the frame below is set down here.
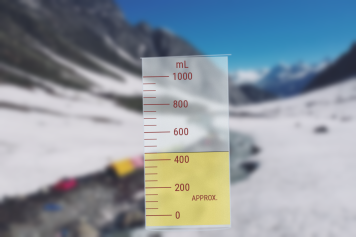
mL 450
